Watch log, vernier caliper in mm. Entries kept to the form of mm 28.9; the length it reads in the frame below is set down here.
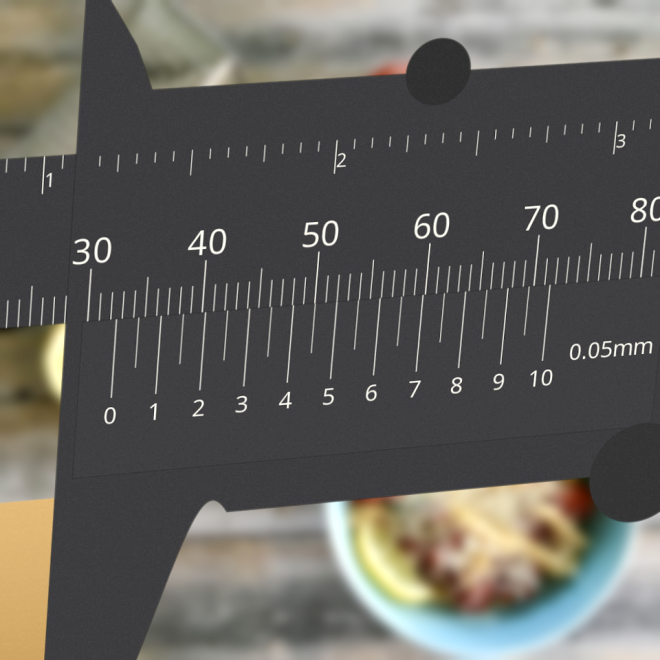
mm 32.5
